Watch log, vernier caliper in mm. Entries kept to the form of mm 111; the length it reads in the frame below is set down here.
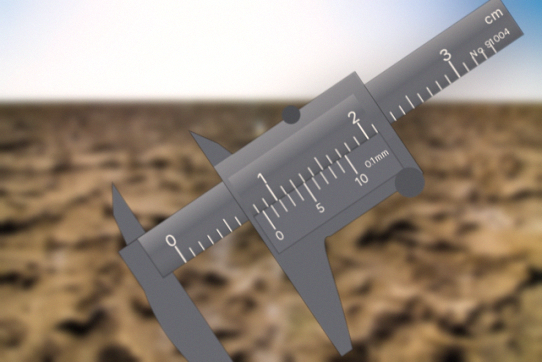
mm 8.4
